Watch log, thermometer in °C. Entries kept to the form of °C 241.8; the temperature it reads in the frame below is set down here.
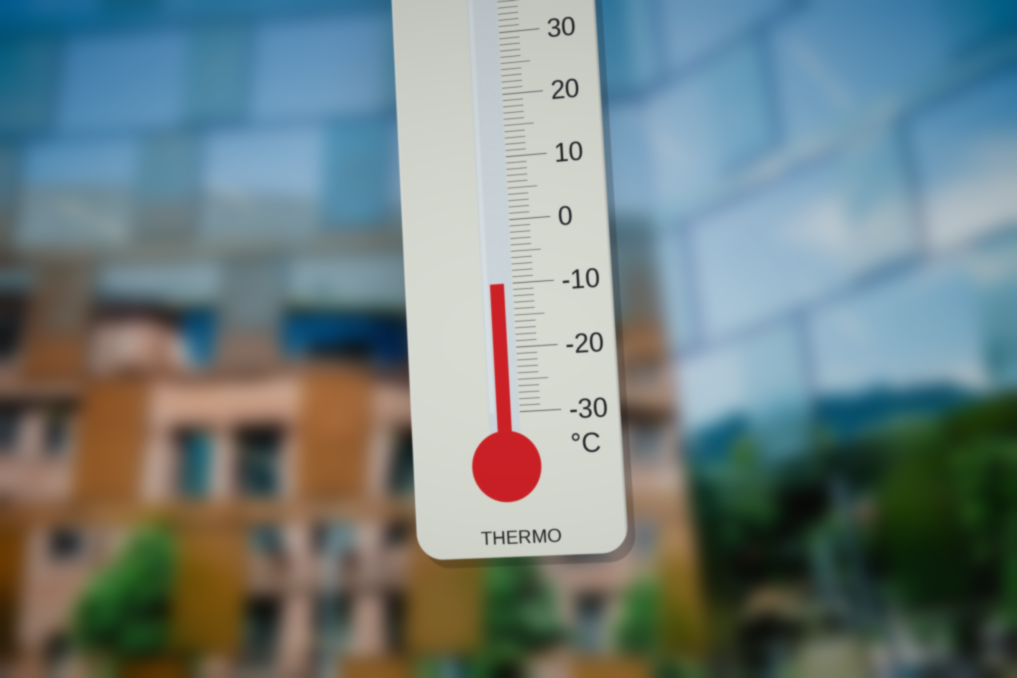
°C -10
